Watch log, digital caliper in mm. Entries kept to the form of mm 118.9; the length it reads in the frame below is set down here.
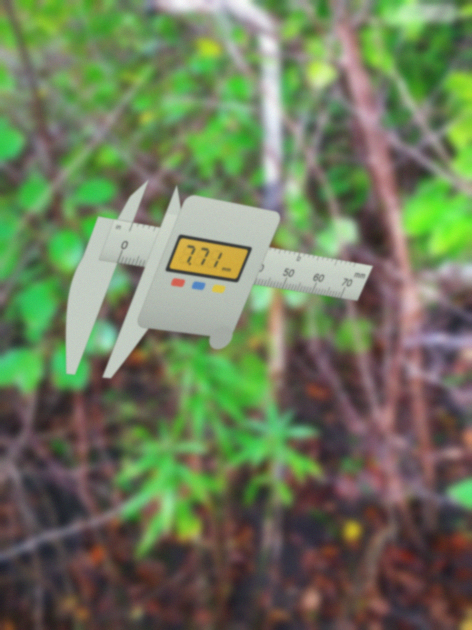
mm 7.71
